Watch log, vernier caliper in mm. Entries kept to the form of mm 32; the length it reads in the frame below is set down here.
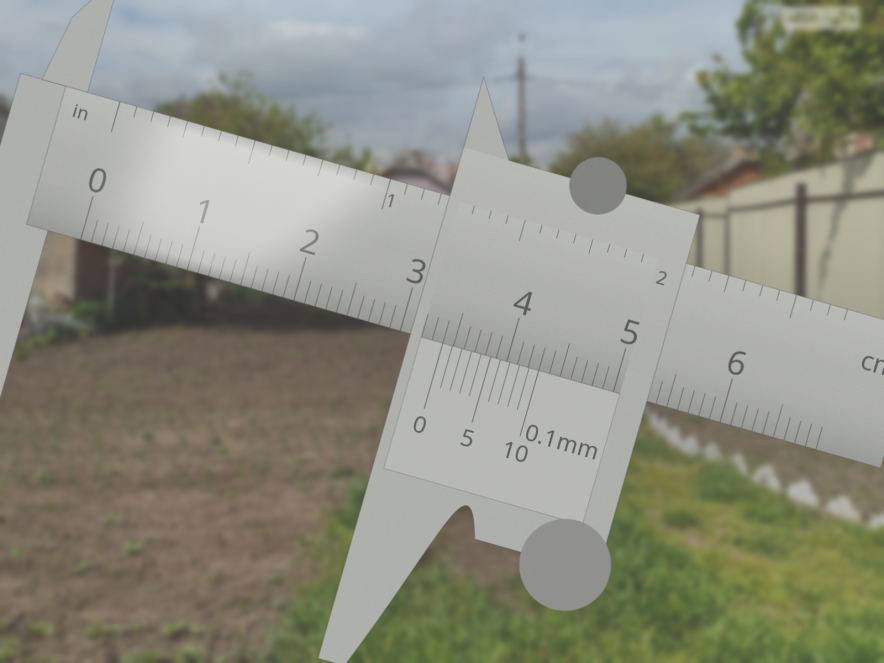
mm 34.0
